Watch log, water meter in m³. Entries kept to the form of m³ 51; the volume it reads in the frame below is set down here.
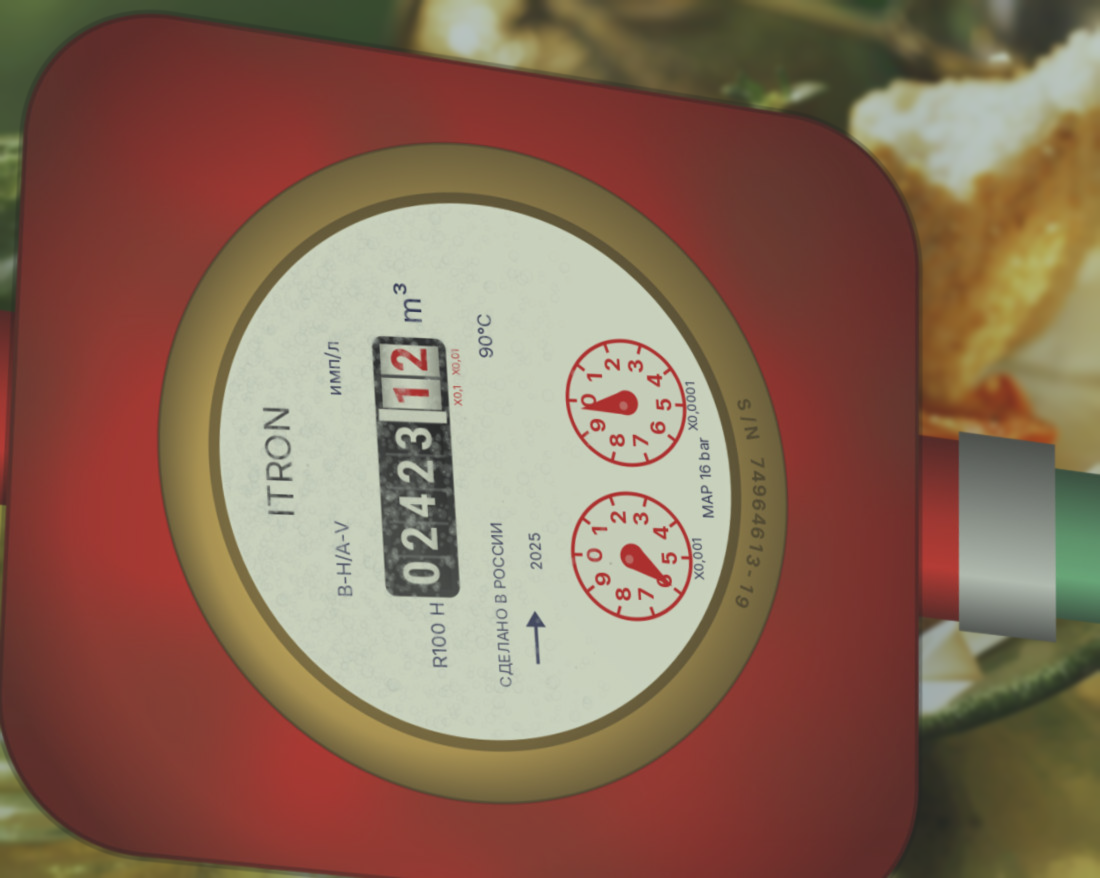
m³ 2423.1259
